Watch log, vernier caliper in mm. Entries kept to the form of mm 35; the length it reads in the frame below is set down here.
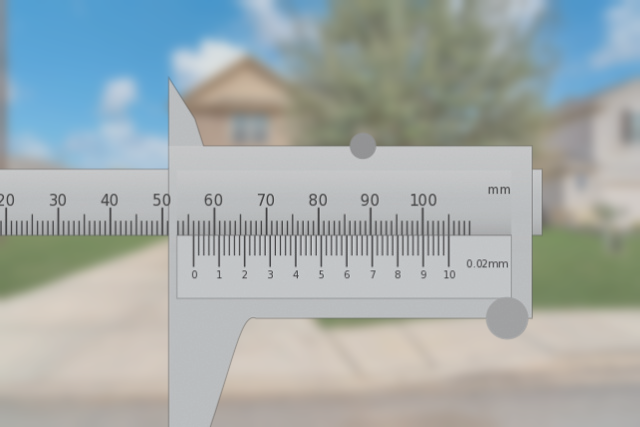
mm 56.0
